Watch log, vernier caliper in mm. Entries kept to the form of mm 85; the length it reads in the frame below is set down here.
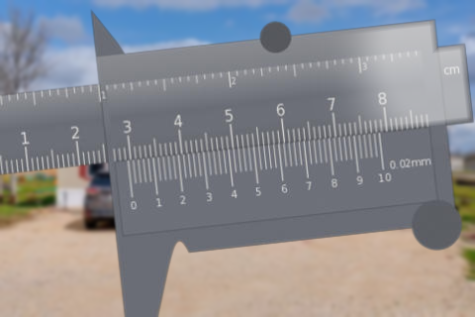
mm 29.5
